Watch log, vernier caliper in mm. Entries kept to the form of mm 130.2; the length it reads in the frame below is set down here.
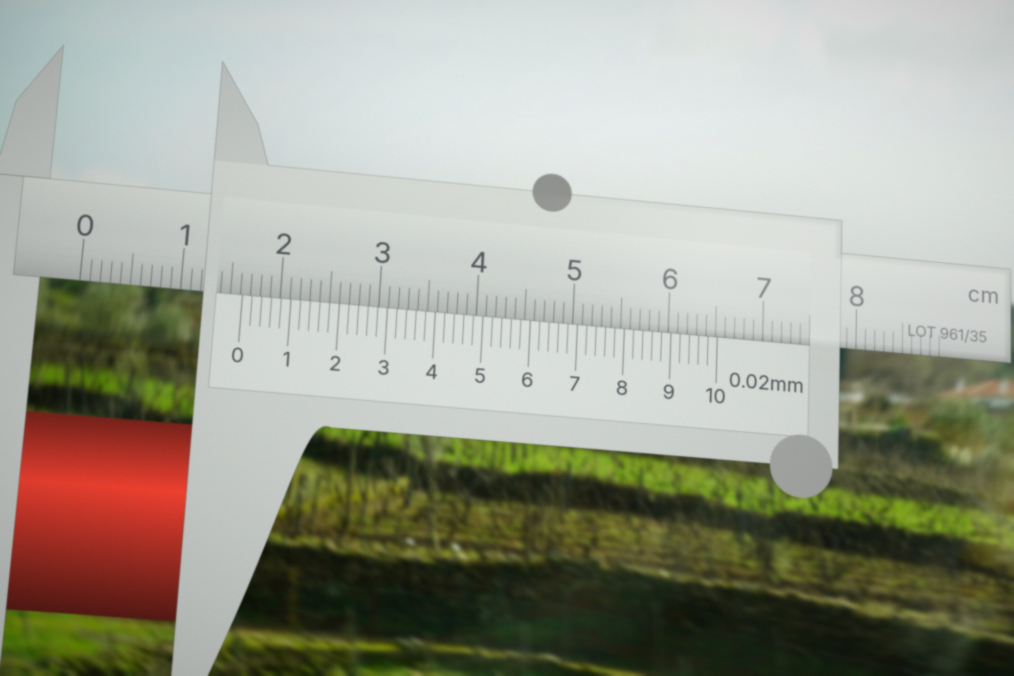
mm 16.2
